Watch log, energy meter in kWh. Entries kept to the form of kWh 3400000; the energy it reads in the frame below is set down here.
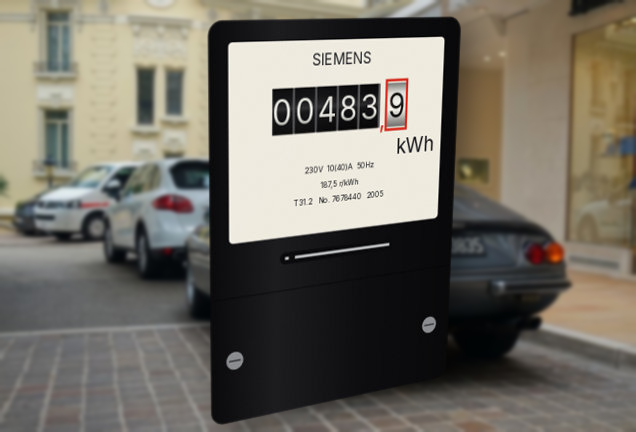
kWh 483.9
